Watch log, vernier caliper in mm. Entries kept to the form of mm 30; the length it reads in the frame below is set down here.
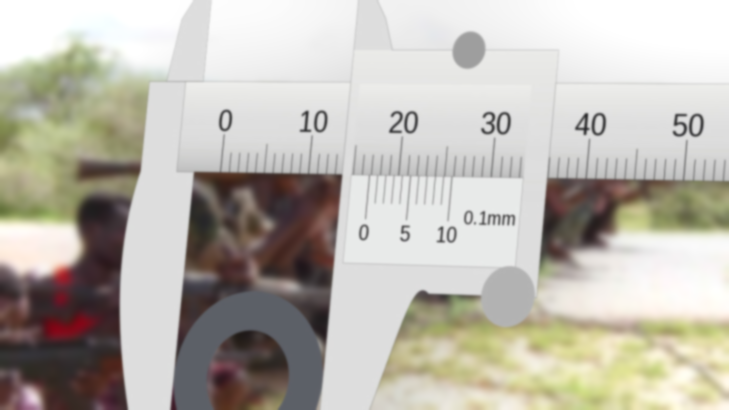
mm 16.8
